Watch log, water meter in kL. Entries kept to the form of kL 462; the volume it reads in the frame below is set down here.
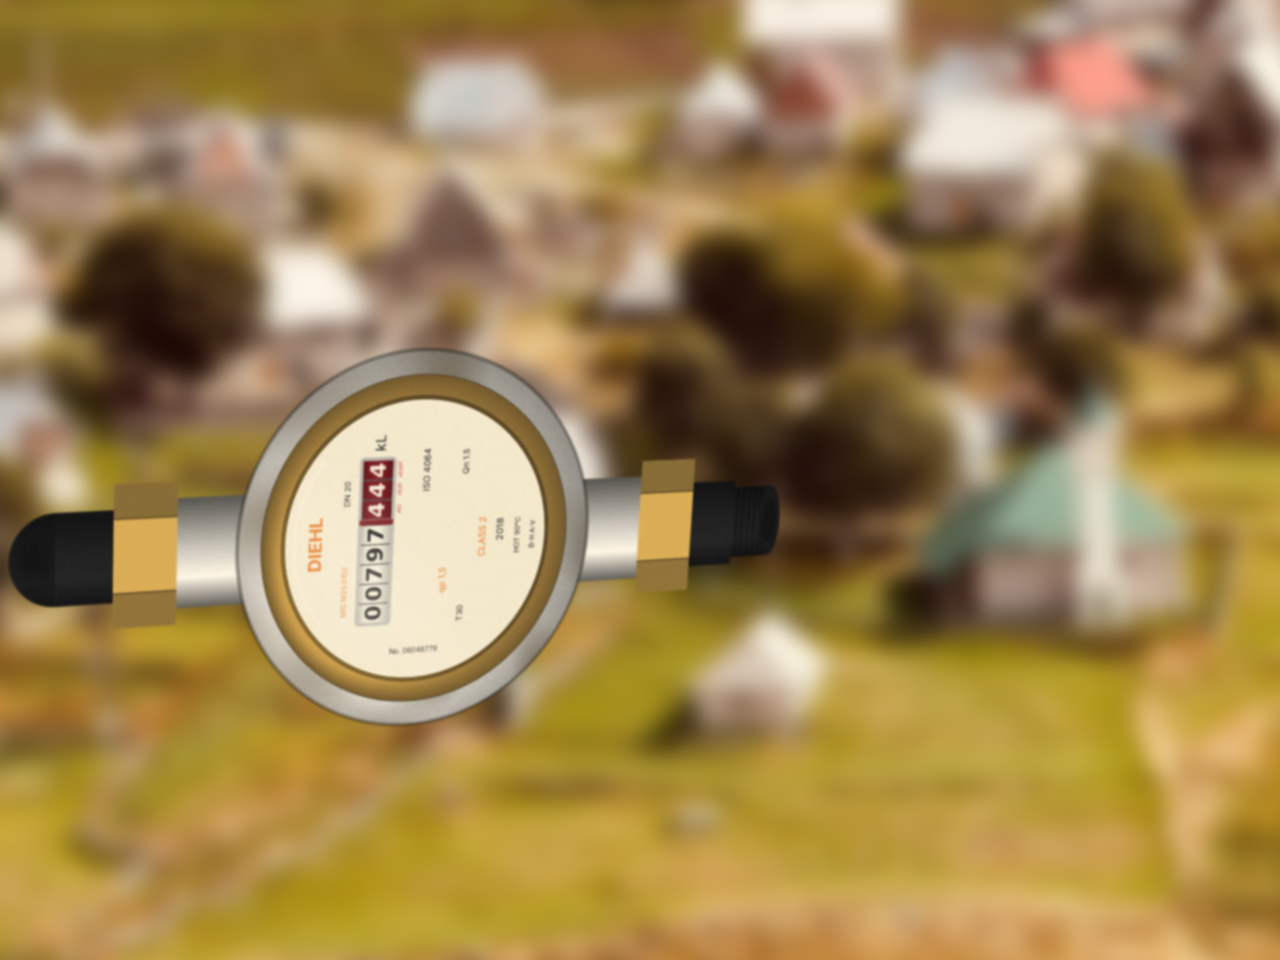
kL 797.444
